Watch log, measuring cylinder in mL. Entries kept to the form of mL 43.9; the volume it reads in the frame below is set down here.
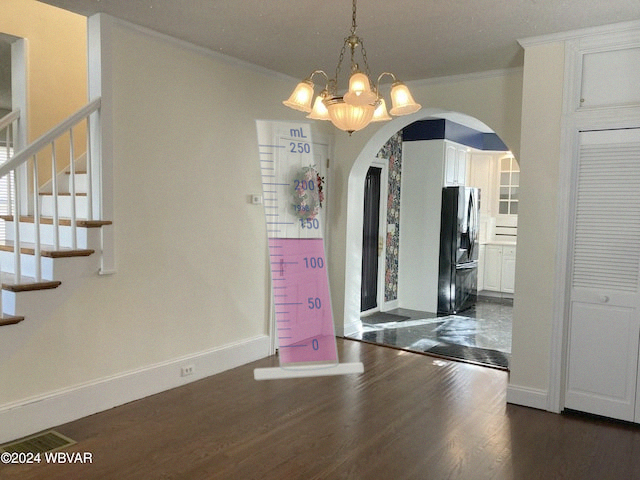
mL 130
